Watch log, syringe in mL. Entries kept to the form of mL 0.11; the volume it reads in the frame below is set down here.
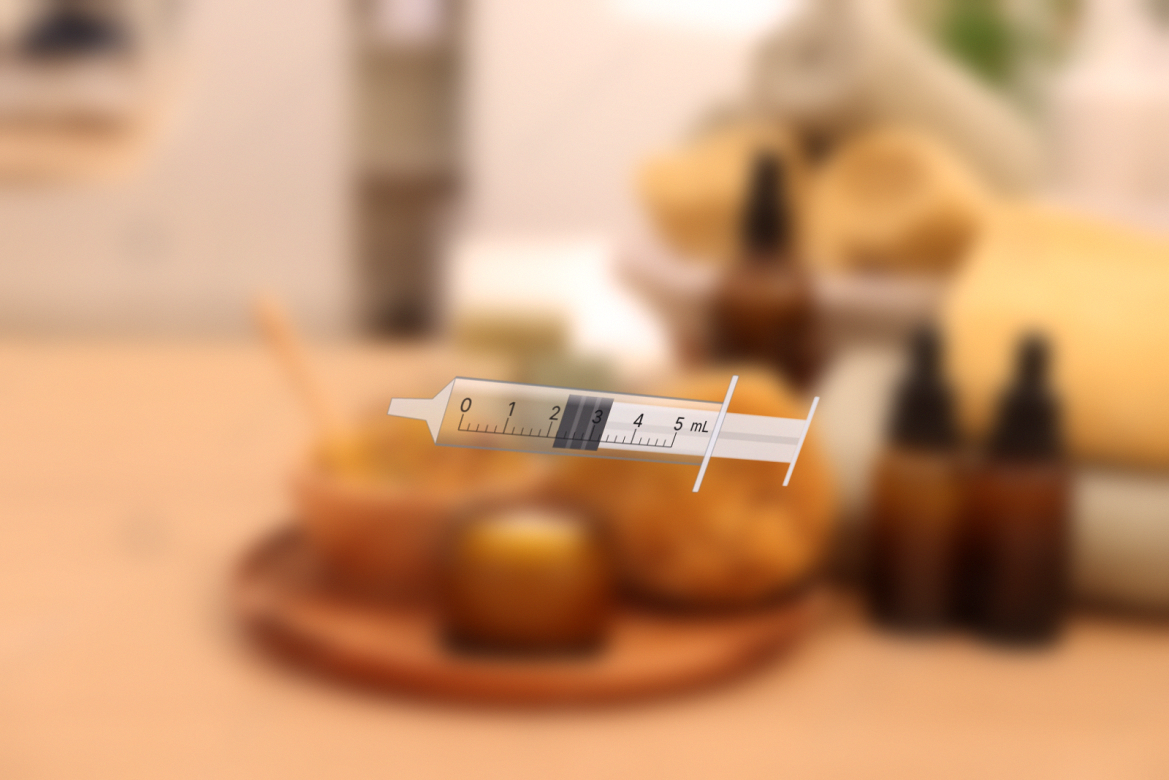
mL 2.2
